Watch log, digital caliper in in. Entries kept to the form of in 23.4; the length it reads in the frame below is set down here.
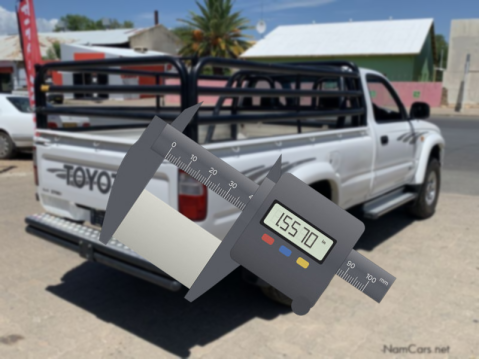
in 1.5570
